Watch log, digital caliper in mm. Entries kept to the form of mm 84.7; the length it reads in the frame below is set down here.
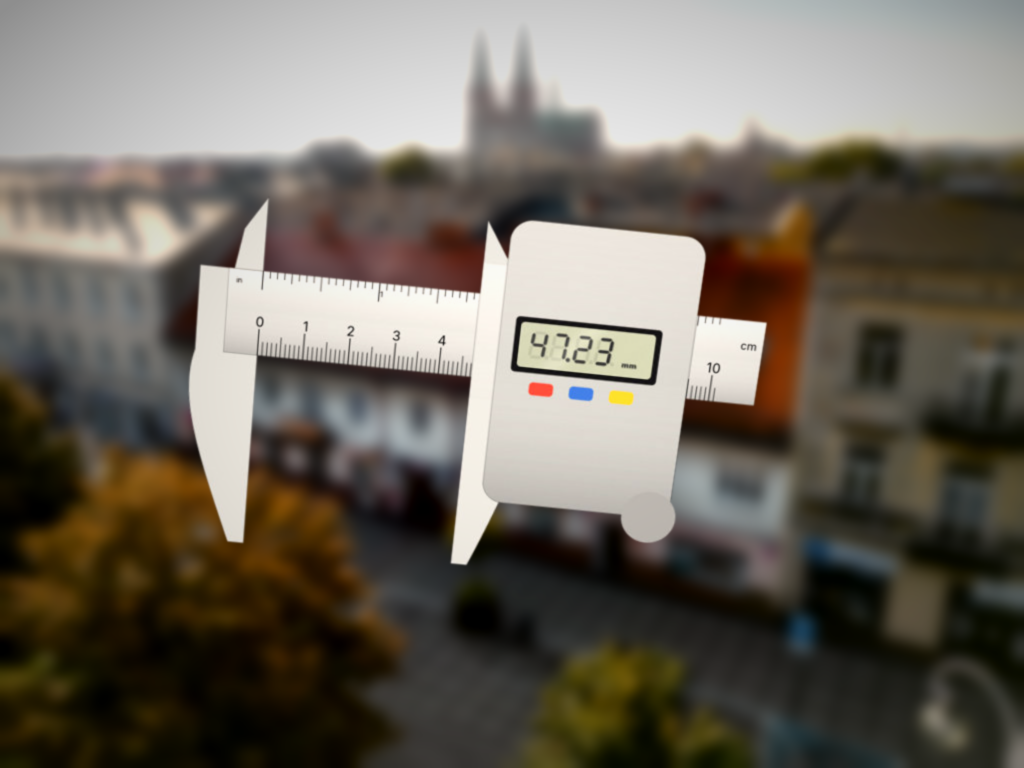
mm 47.23
